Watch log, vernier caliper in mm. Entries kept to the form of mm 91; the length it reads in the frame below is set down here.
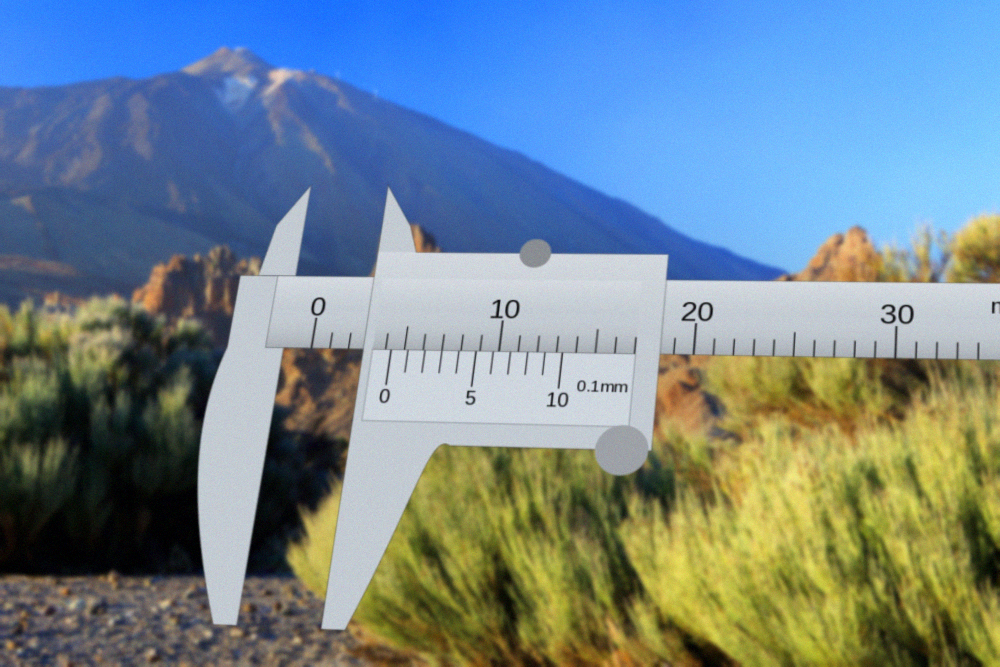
mm 4.3
